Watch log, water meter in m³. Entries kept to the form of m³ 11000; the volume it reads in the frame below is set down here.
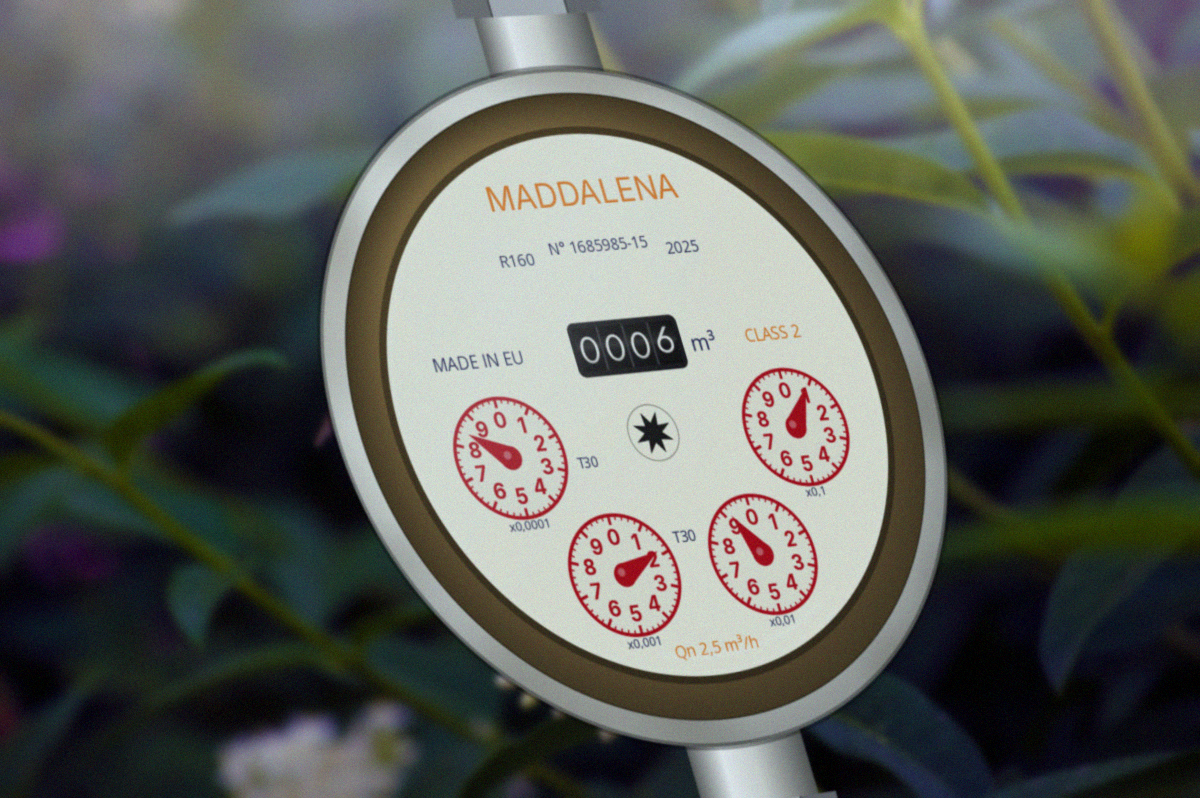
m³ 6.0918
